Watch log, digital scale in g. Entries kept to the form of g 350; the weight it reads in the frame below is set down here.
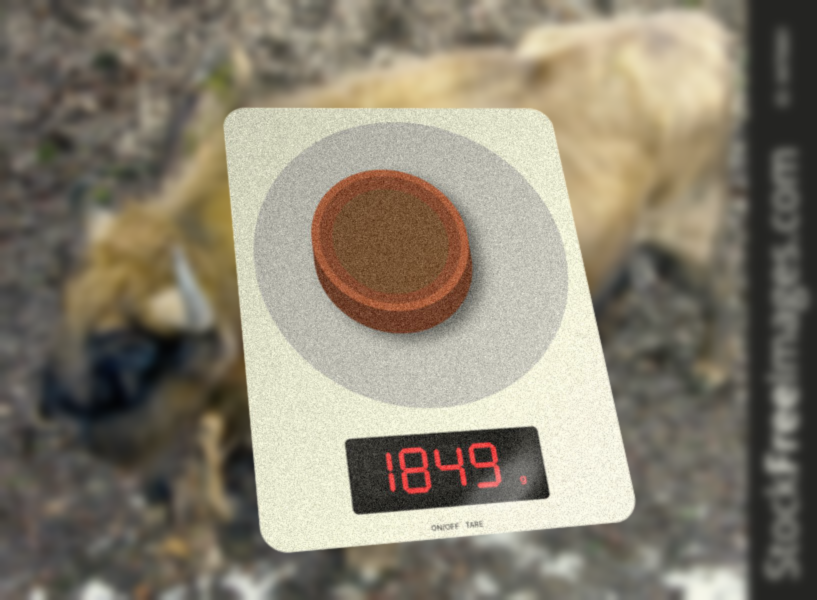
g 1849
